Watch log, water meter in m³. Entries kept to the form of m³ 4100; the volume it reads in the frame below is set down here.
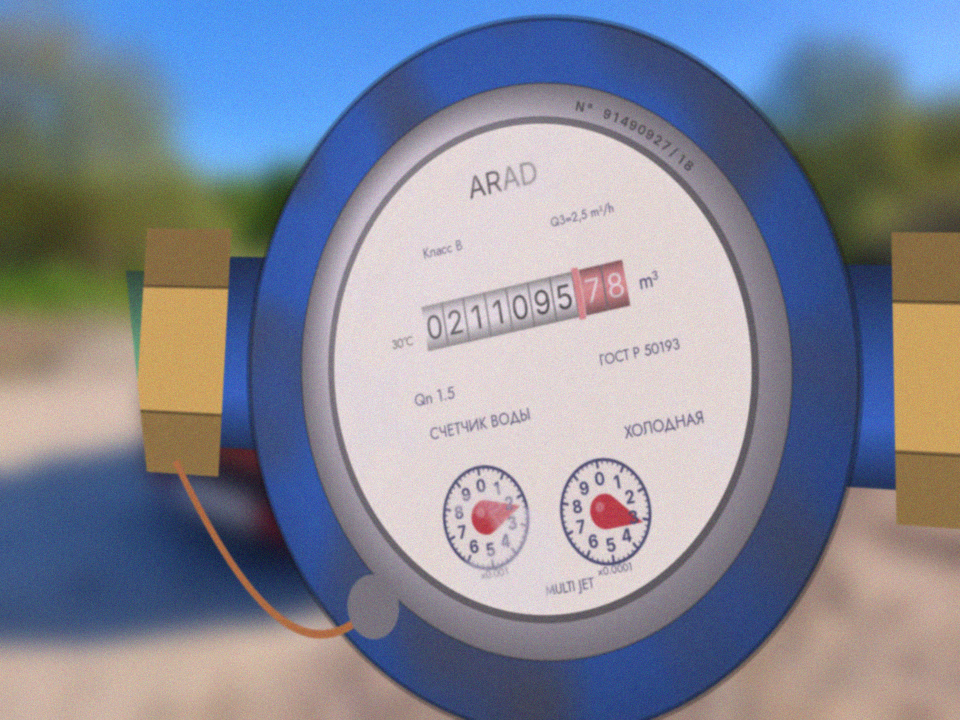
m³ 211095.7823
